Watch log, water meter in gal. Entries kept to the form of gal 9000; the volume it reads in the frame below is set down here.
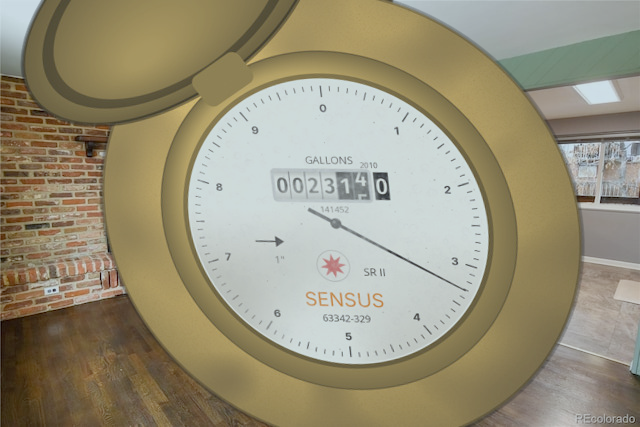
gal 23143.3
